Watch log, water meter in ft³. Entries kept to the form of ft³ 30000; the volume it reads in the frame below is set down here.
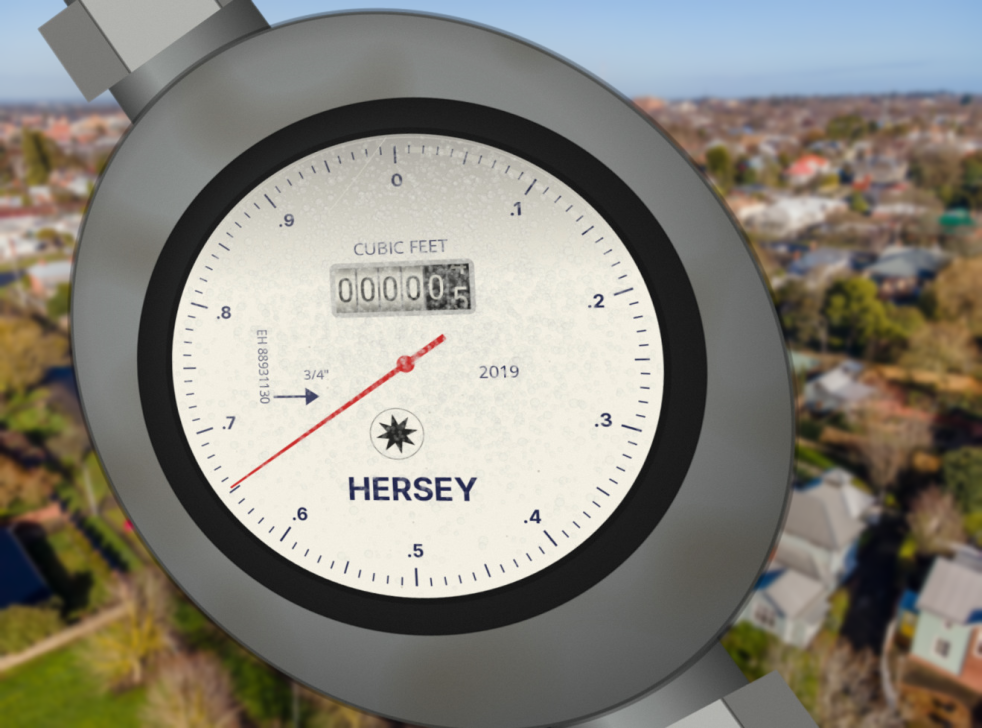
ft³ 4.65
